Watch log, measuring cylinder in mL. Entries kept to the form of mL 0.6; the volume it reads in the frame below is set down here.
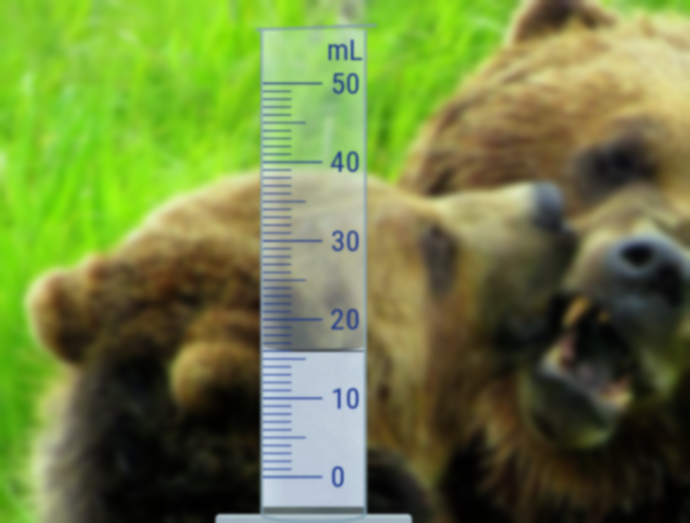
mL 16
